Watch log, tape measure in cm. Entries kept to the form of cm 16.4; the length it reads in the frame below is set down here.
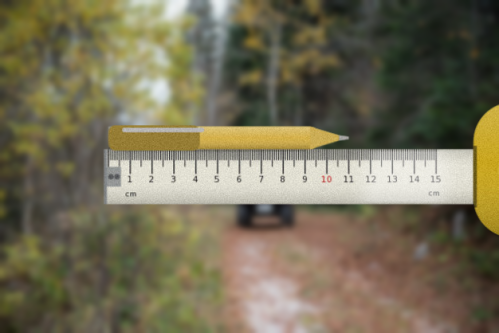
cm 11
